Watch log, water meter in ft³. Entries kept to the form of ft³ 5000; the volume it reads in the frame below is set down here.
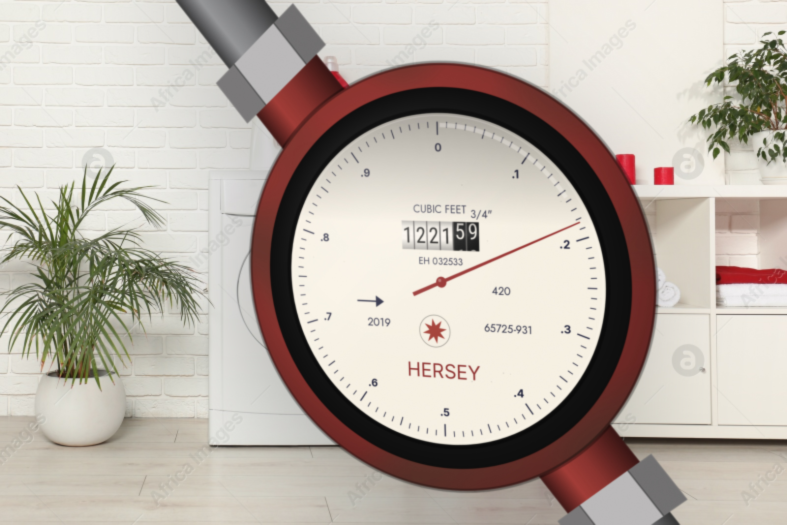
ft³ 122159.18
